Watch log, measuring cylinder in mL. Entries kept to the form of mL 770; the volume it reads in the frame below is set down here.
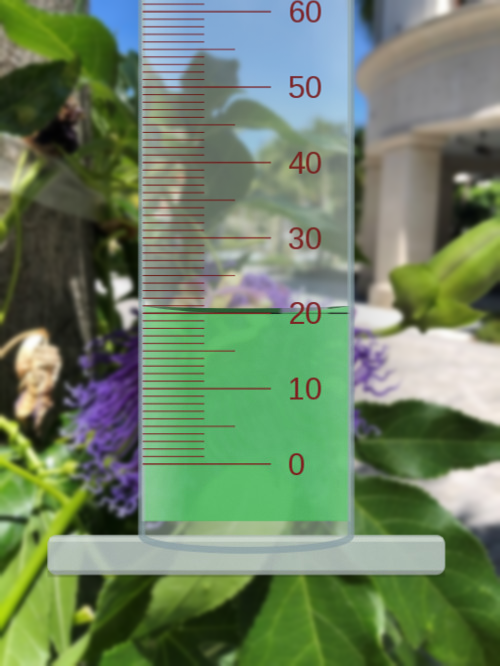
mL 20
